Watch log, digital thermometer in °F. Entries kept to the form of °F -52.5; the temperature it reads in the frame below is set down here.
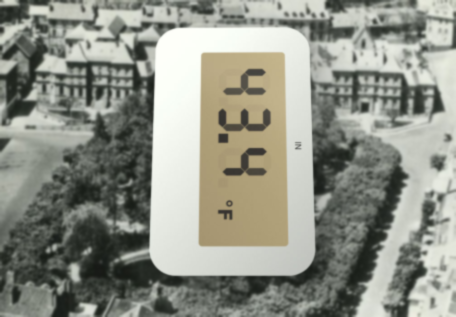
°F 43.4
